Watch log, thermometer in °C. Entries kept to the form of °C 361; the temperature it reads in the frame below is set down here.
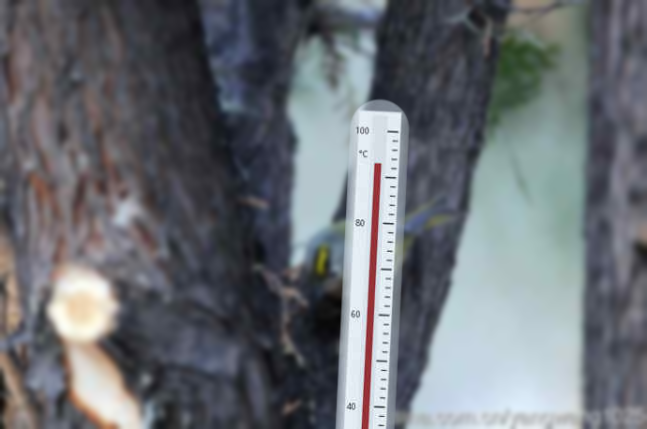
°C 93
